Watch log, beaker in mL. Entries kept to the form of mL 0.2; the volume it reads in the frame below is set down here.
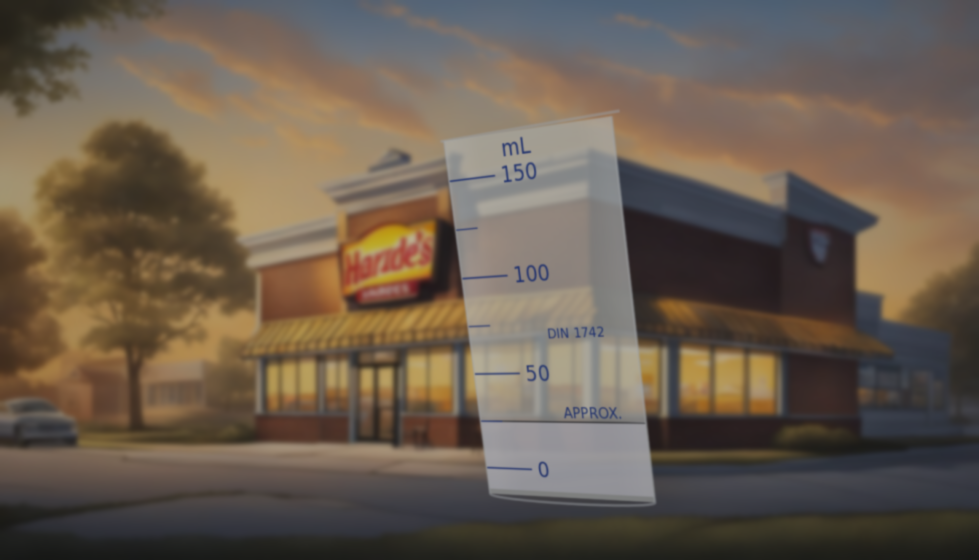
mL 25
